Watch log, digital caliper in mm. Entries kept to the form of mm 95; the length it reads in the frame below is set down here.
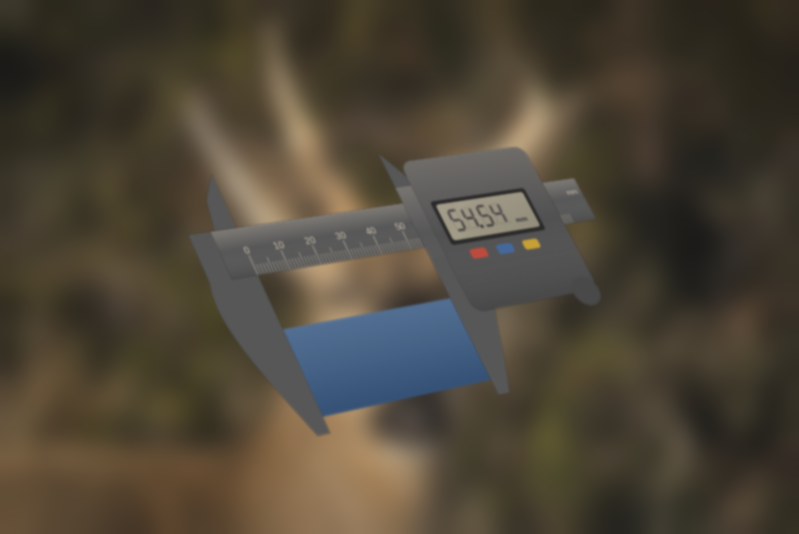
mm 54.54
